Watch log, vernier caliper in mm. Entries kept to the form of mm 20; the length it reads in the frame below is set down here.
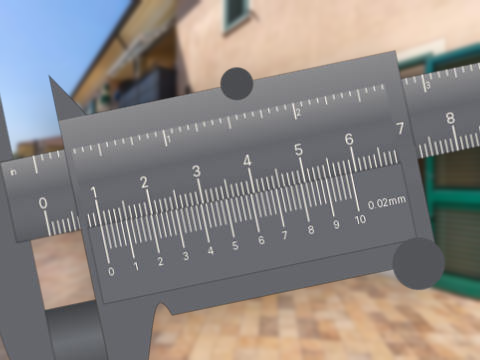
mm 10.0
